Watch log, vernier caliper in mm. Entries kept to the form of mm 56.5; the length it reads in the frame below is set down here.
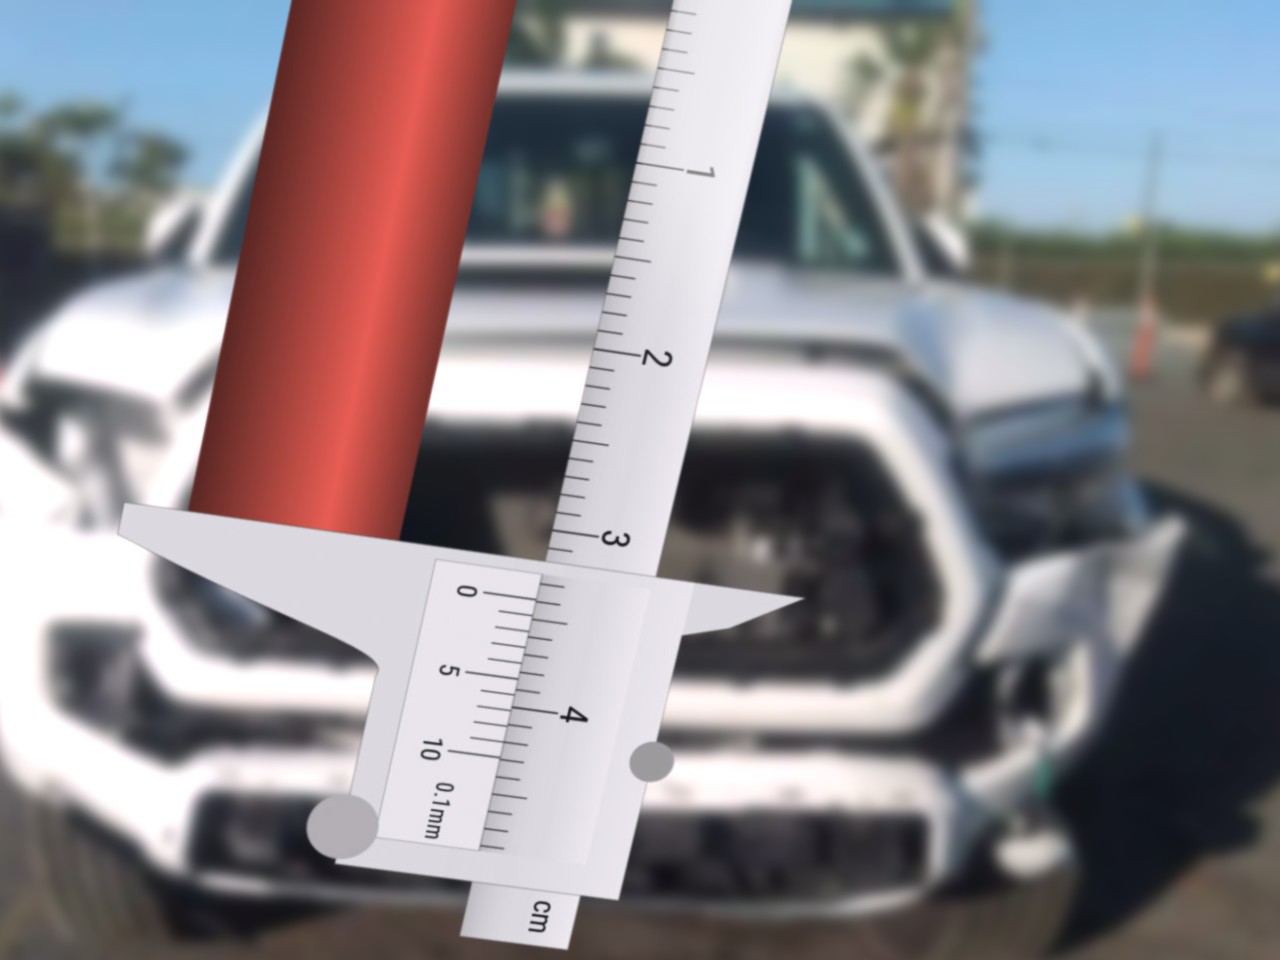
mm 33.9
